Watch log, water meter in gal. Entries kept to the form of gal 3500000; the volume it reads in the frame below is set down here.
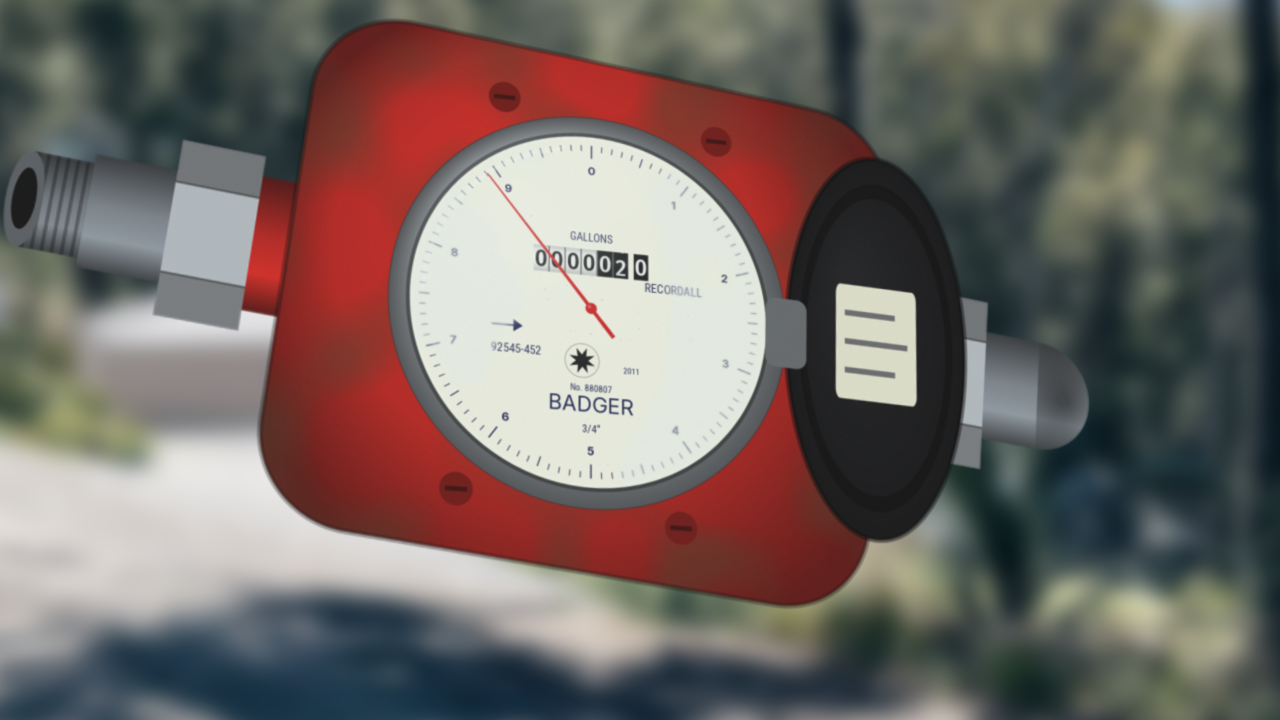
gal 18.9
